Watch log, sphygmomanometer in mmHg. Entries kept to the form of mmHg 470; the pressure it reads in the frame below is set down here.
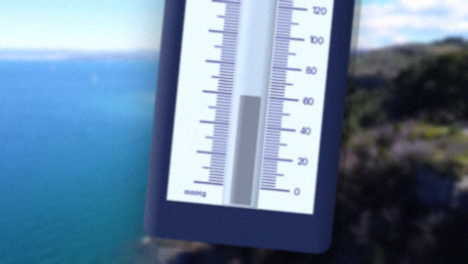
mmHg 60
